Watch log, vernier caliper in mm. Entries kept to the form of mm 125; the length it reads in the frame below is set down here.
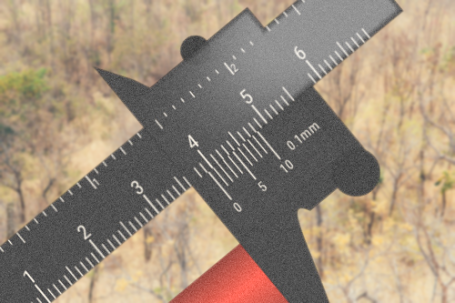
mm 39.2
